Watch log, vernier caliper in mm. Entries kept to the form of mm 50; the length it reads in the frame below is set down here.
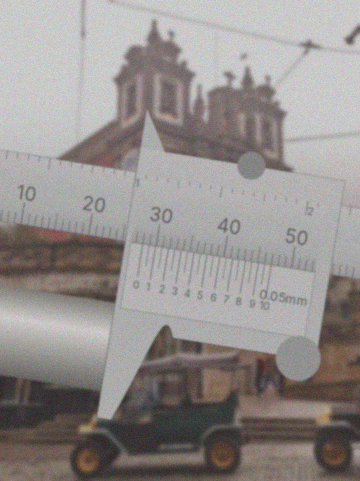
mm 28.0
